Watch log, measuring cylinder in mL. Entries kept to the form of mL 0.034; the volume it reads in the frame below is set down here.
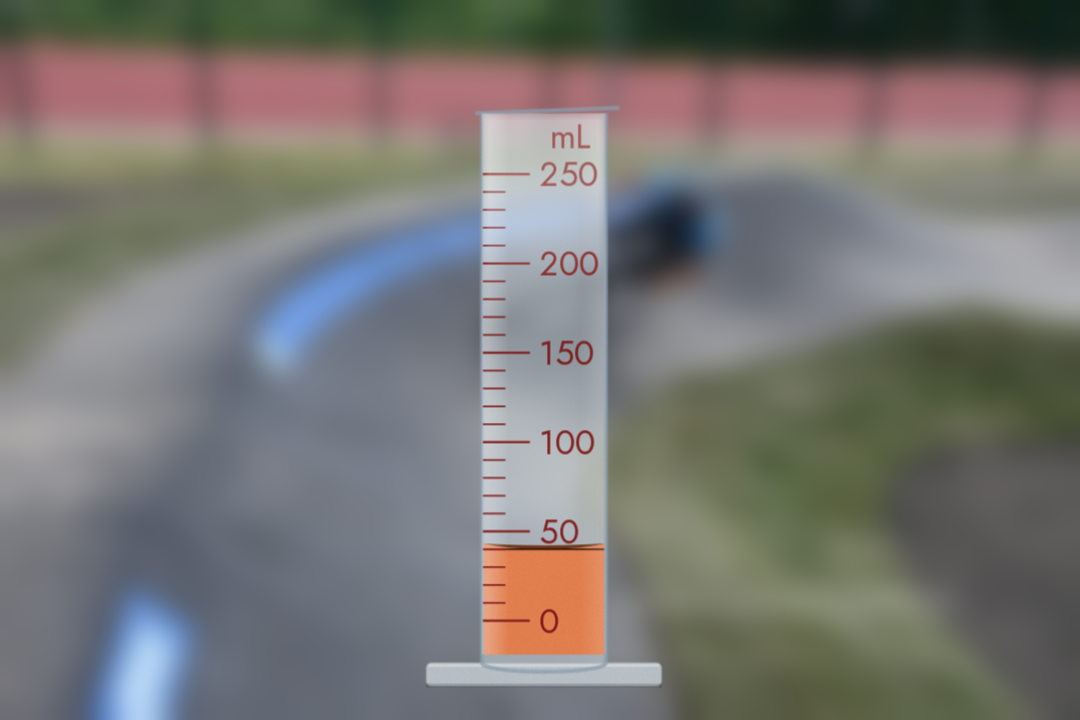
mL 40
